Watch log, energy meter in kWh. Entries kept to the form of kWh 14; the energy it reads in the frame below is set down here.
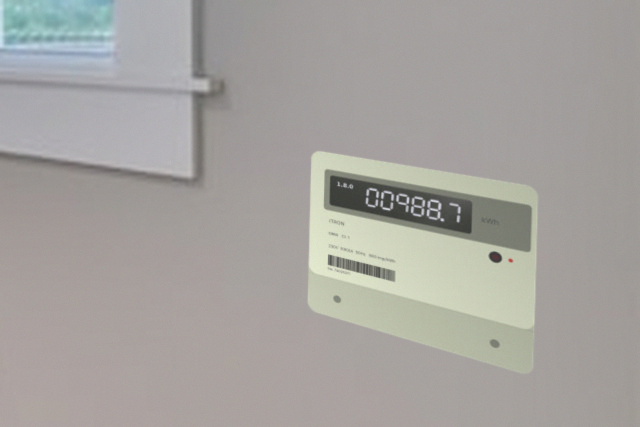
kWh 988.7
